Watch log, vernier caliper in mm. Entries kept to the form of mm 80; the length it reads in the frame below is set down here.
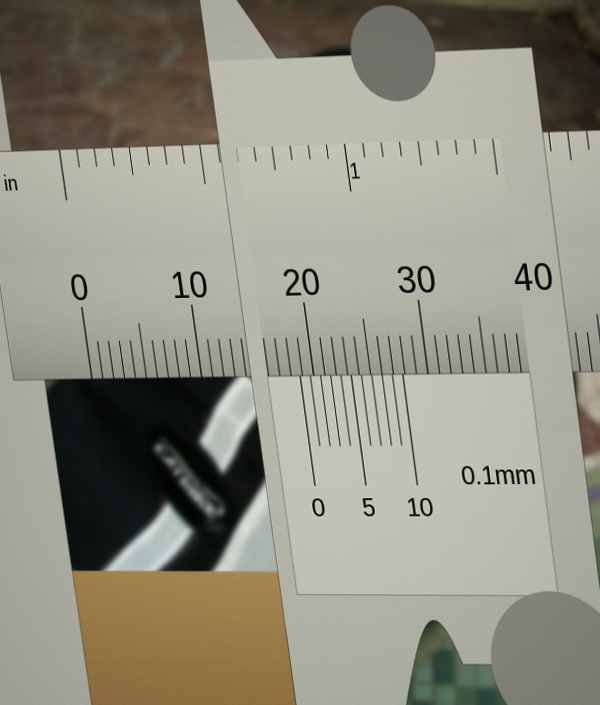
mm 18.8
